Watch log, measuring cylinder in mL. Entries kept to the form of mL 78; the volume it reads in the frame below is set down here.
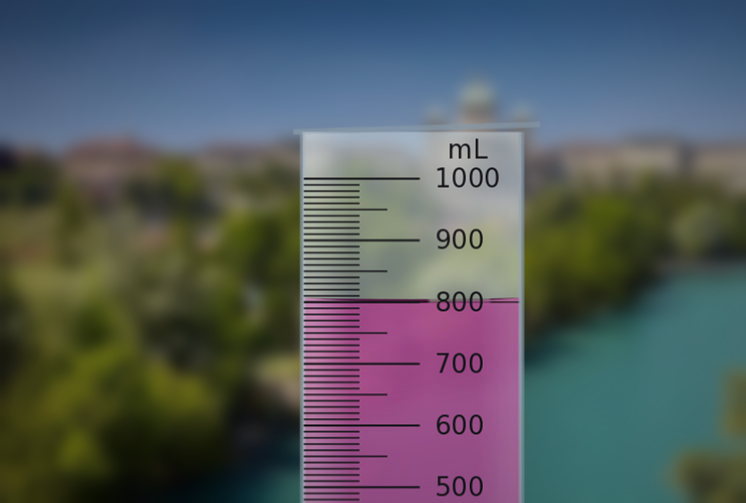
mL 800
